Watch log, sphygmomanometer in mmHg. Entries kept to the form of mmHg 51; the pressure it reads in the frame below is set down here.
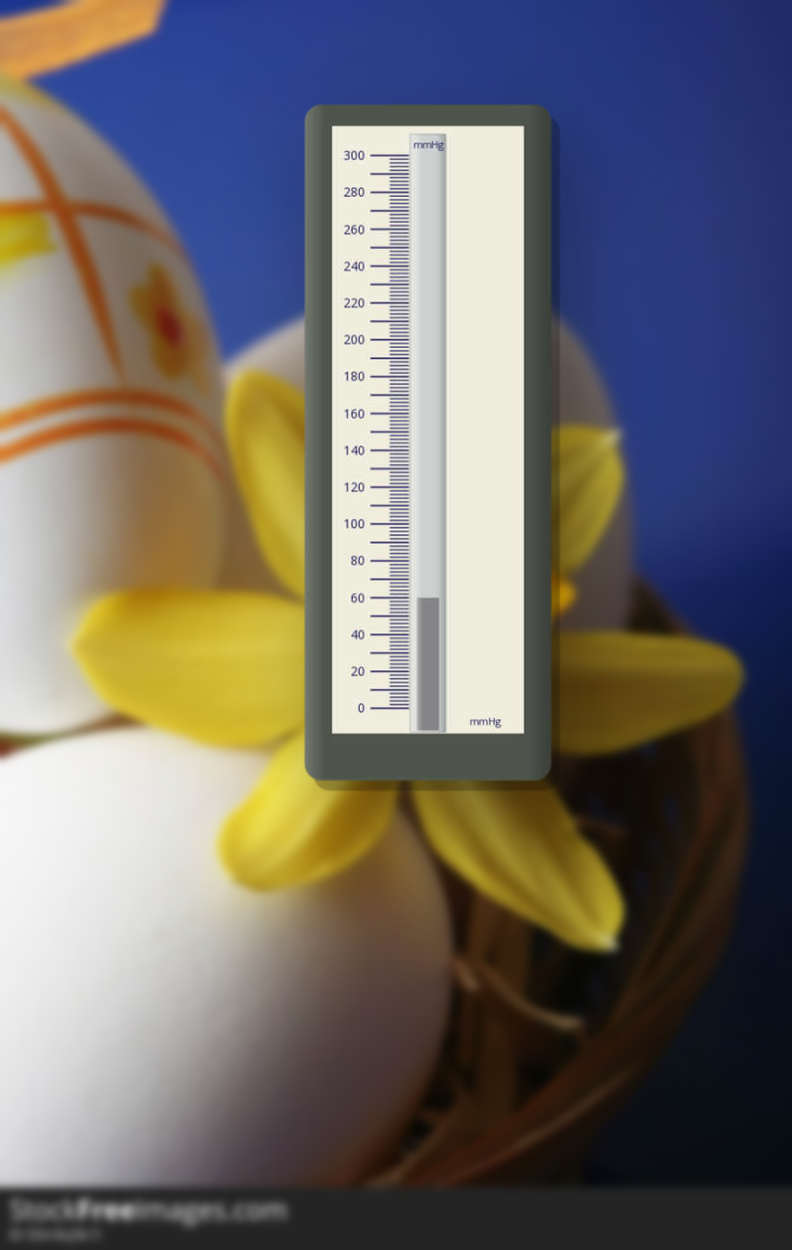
mmHg 60
